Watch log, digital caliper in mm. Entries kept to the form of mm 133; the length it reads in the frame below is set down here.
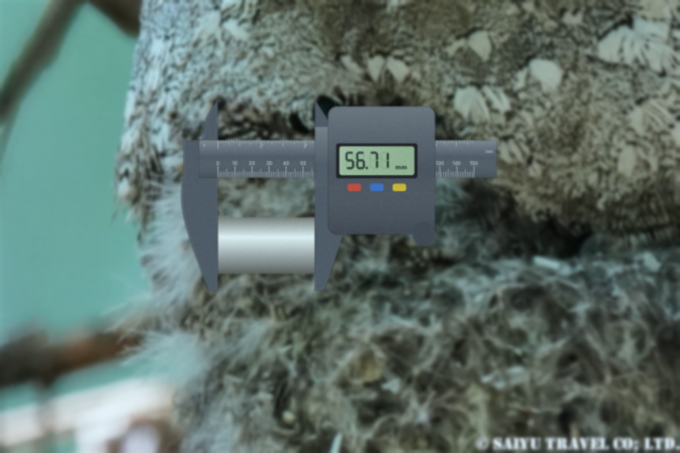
mm 56.71
